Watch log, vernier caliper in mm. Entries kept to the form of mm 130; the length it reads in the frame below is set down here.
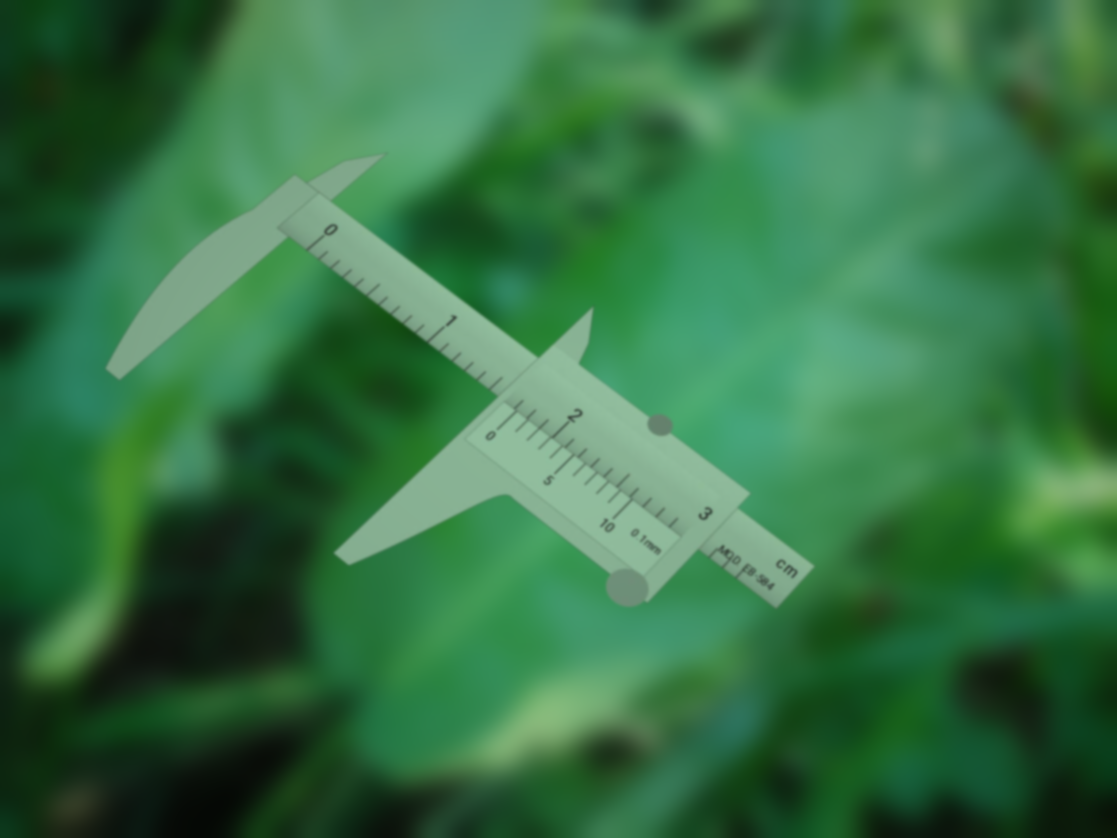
mm 17.2
